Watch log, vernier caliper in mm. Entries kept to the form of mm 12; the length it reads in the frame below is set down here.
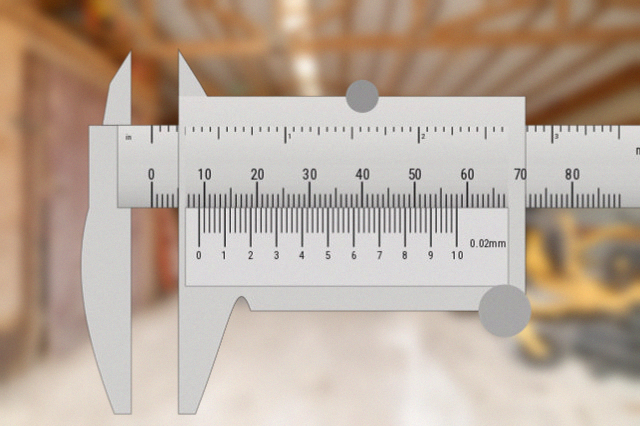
mm 9.0
